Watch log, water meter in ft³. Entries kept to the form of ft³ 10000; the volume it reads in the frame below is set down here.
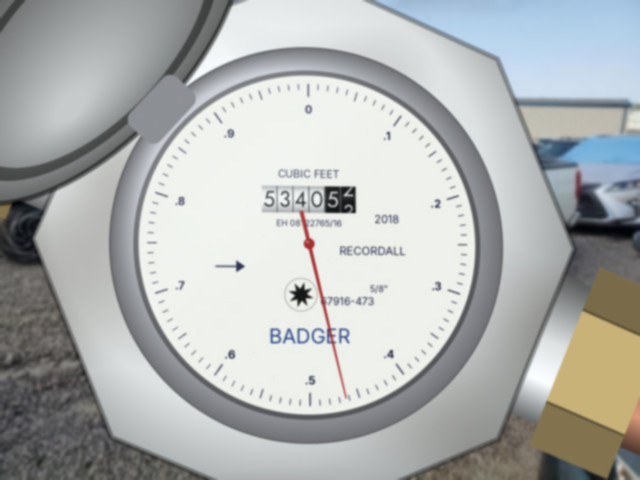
ft³ 534052.46
